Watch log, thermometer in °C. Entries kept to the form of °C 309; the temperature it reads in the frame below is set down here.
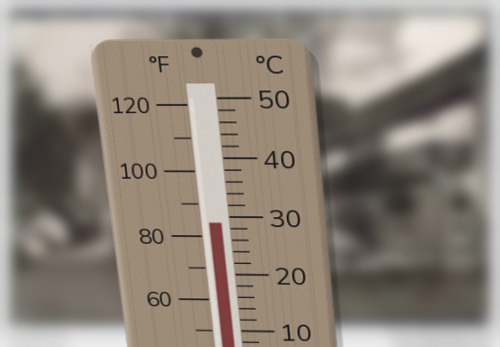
°C 29
